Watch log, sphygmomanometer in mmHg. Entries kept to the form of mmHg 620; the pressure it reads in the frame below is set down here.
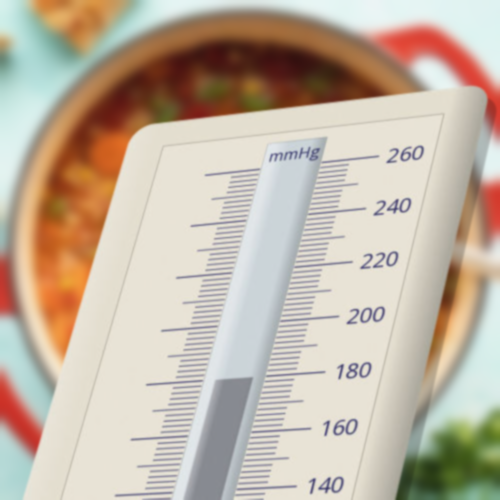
mmHg 180
